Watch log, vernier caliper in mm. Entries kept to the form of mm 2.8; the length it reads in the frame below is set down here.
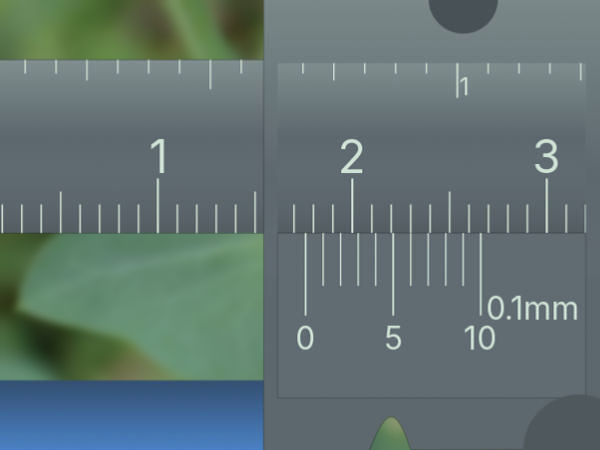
mm 17.6
